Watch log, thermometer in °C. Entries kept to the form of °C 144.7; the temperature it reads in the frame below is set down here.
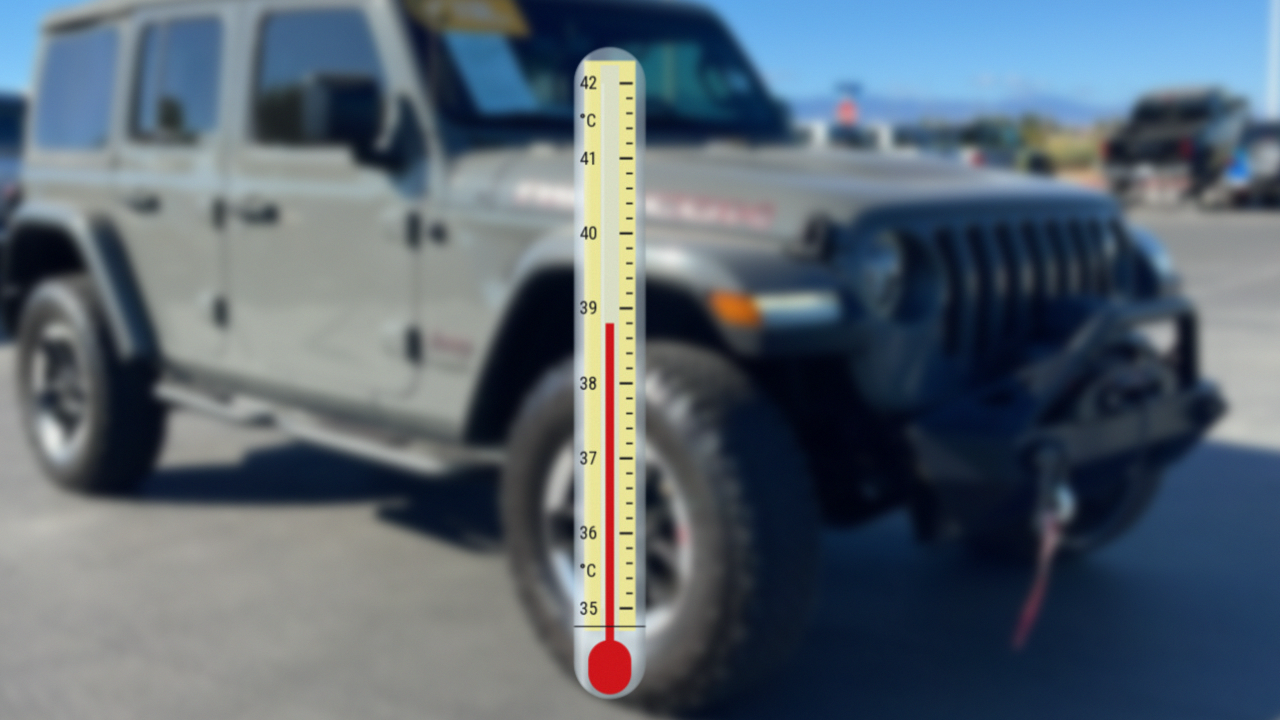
°C 38.8
